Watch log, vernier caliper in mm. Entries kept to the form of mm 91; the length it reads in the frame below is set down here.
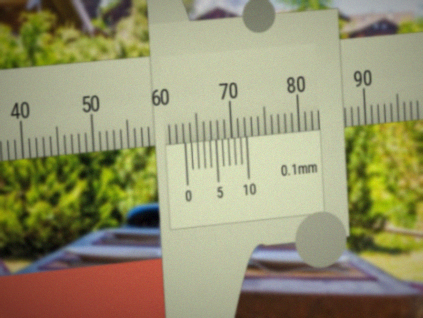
mm 63.2
